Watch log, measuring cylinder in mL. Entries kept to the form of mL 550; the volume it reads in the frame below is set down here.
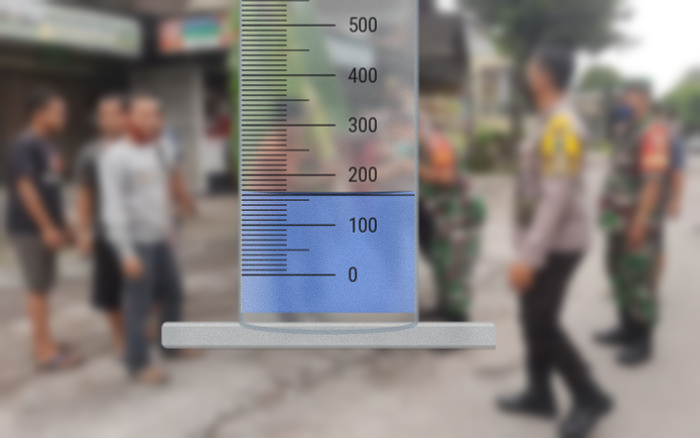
mL 160
